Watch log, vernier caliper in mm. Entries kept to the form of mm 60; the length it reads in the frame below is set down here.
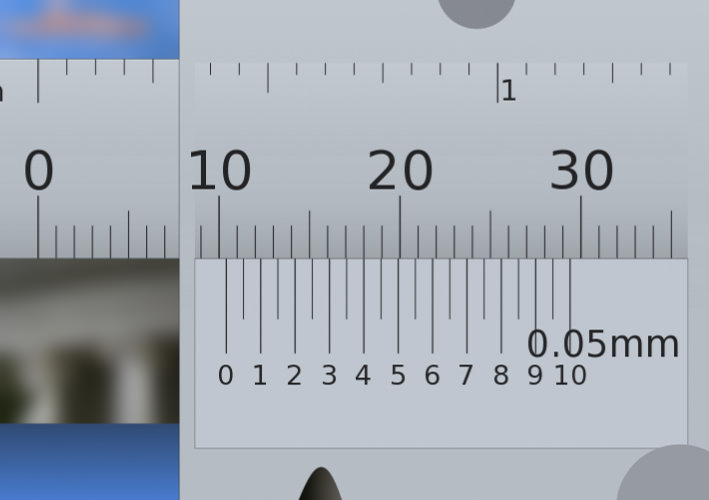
mm 10.4
